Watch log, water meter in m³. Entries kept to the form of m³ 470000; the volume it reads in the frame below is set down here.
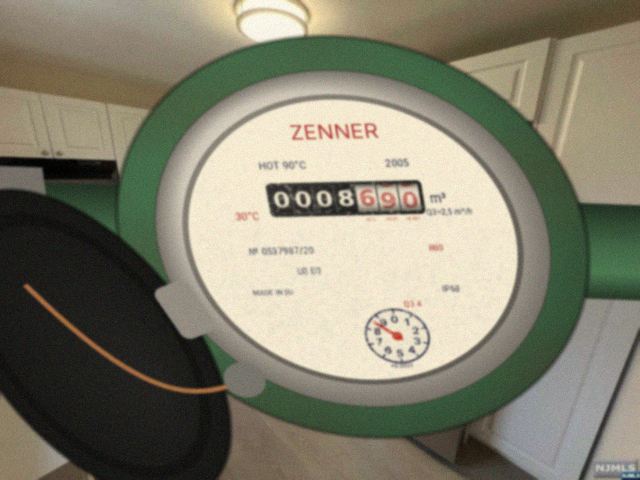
m³ 8.6898
